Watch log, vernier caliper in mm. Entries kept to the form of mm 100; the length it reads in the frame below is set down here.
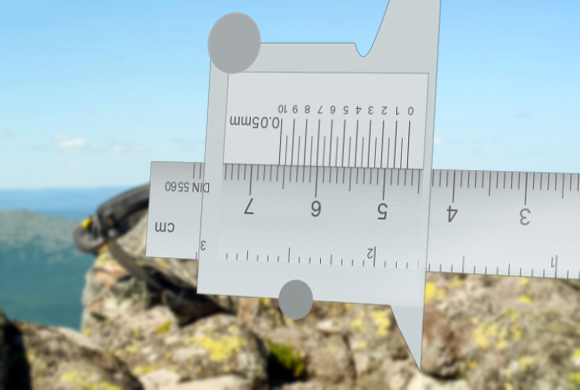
mm 46.8
